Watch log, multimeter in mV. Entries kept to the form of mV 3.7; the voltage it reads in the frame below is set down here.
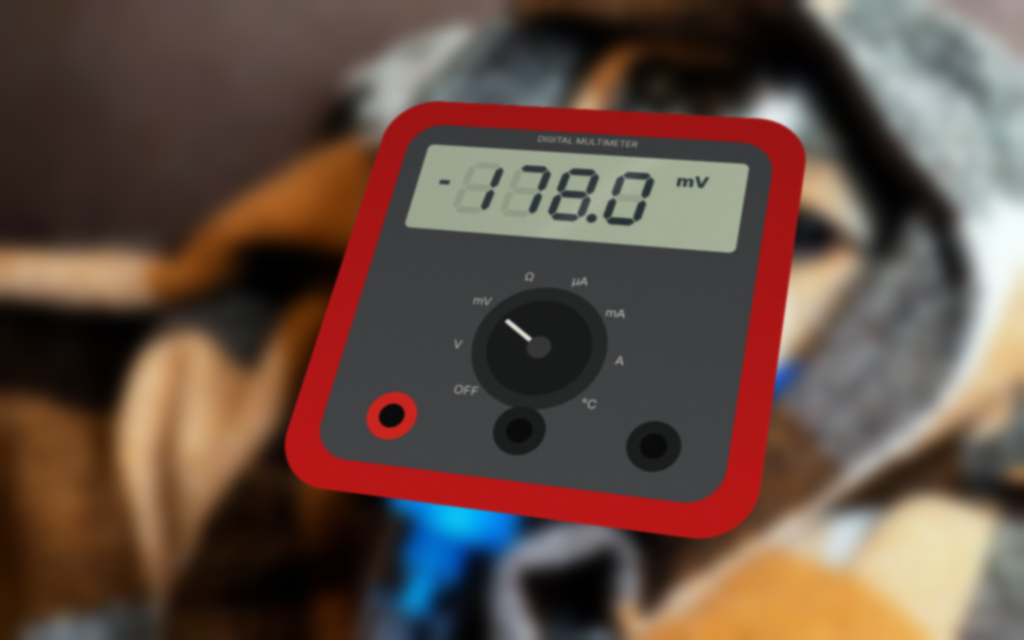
mV -178.0
